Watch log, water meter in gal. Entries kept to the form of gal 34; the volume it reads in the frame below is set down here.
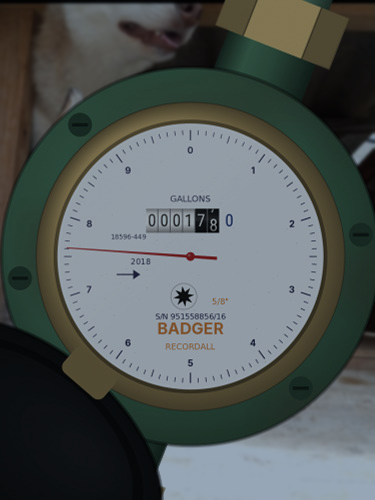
gal 1777.6
